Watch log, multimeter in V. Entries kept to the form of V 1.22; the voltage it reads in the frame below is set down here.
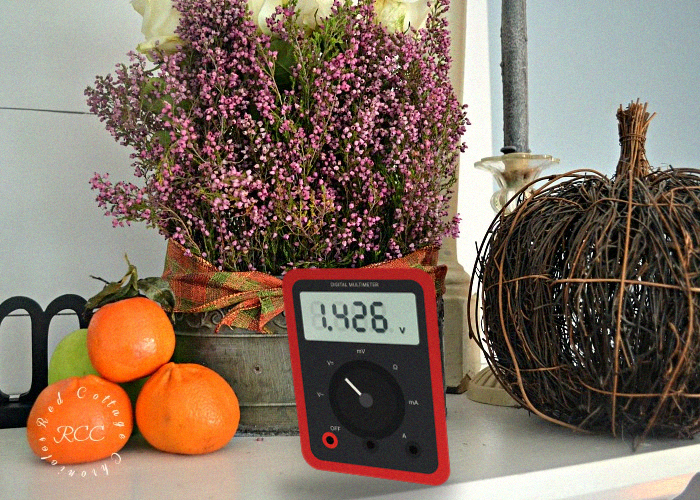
V 1.426
